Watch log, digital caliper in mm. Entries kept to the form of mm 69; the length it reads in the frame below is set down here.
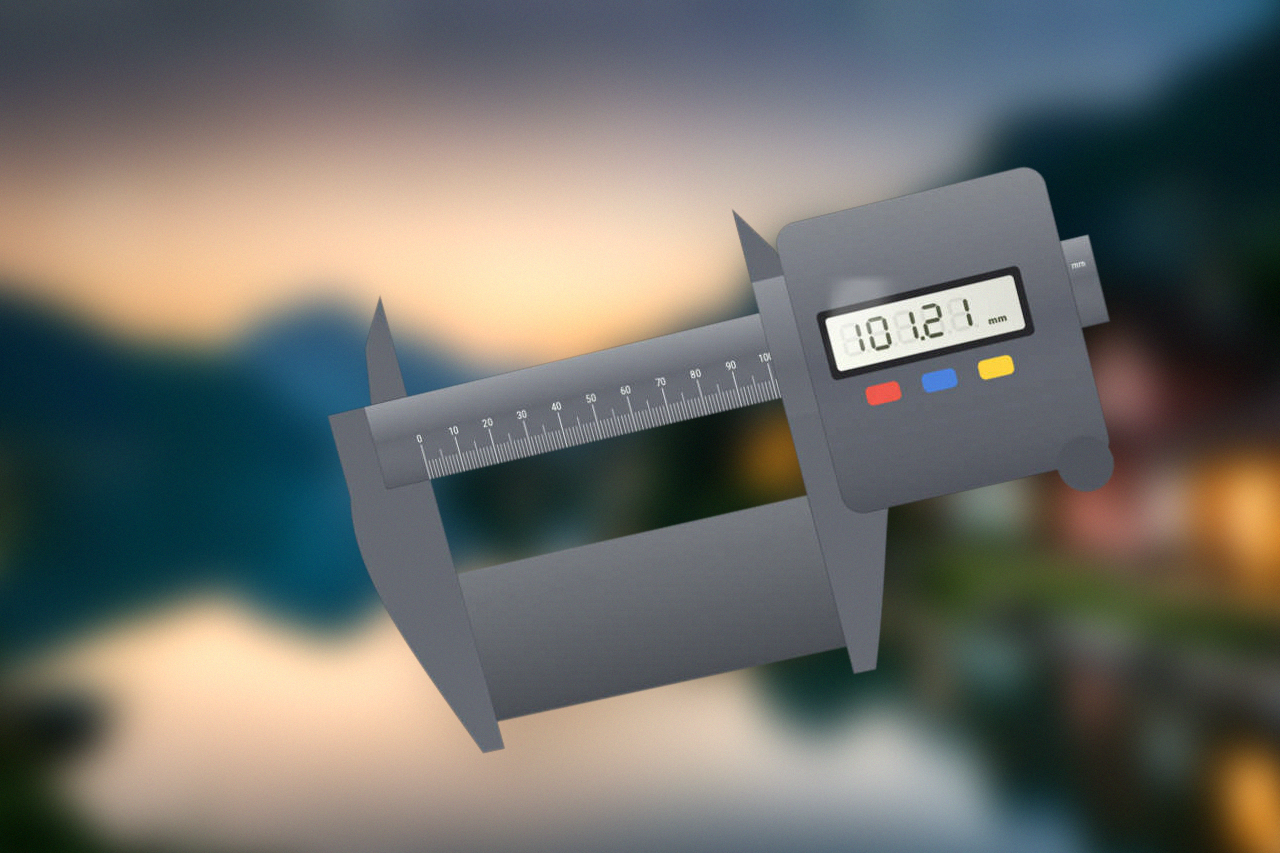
mm 101.21
